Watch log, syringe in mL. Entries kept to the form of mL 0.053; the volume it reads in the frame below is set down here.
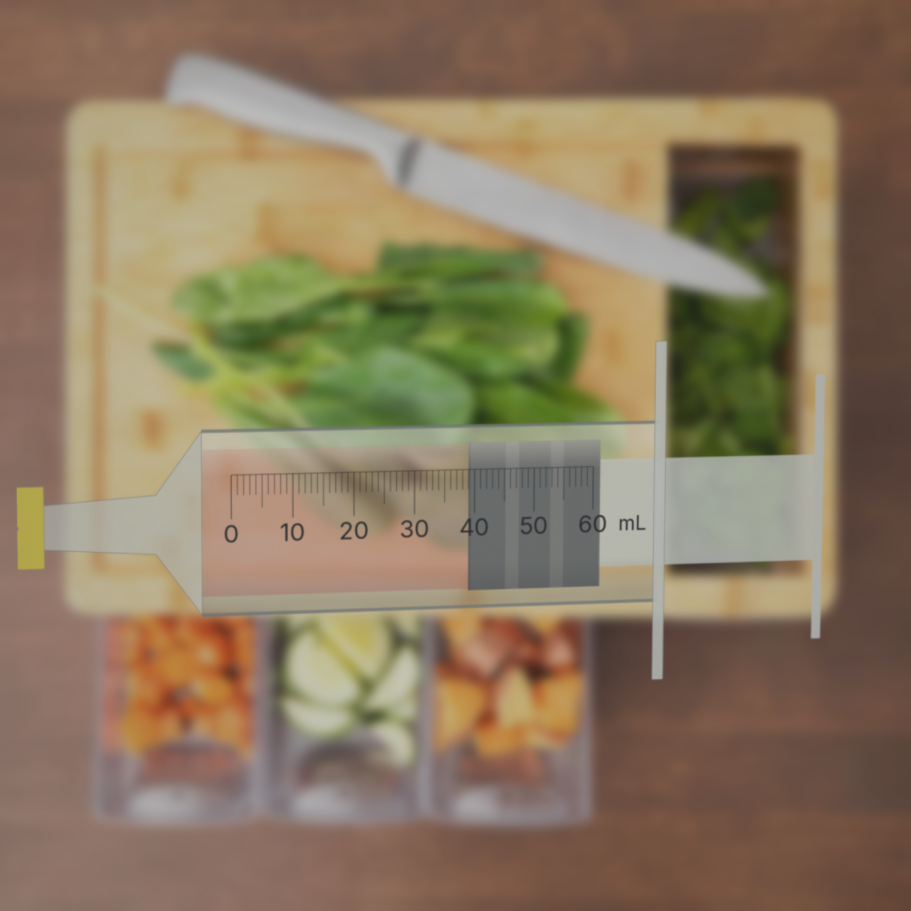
mL 39
